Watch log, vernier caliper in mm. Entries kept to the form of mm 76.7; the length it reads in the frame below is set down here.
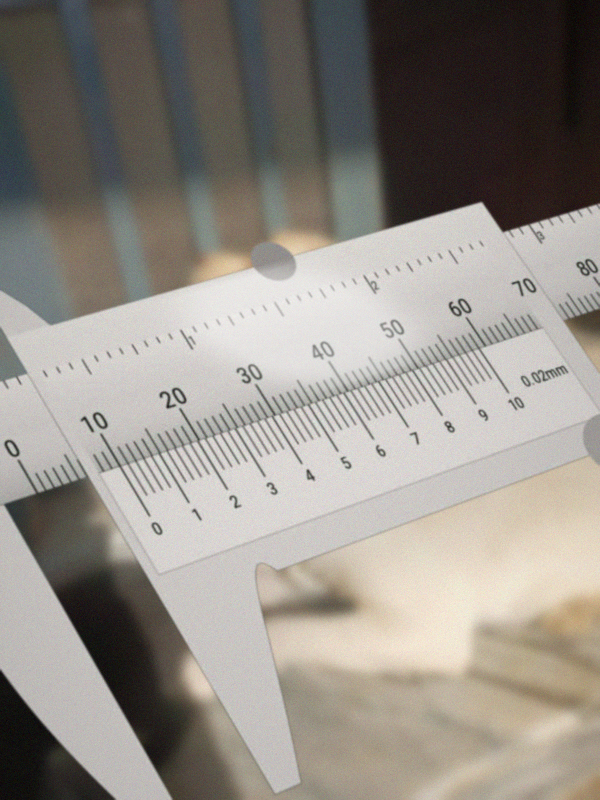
mm 10.0
